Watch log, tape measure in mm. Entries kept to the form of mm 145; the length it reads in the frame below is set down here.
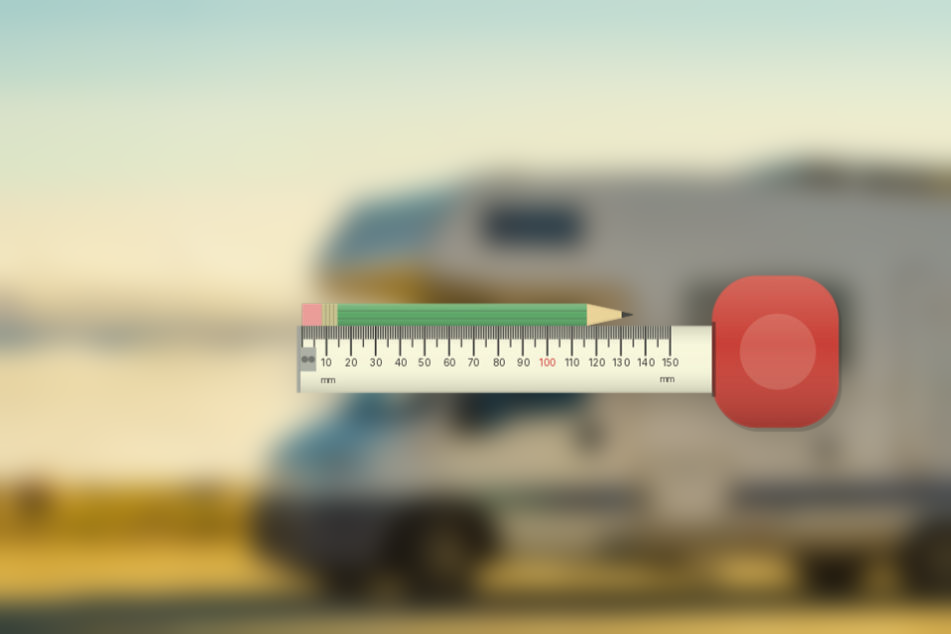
mm 135
